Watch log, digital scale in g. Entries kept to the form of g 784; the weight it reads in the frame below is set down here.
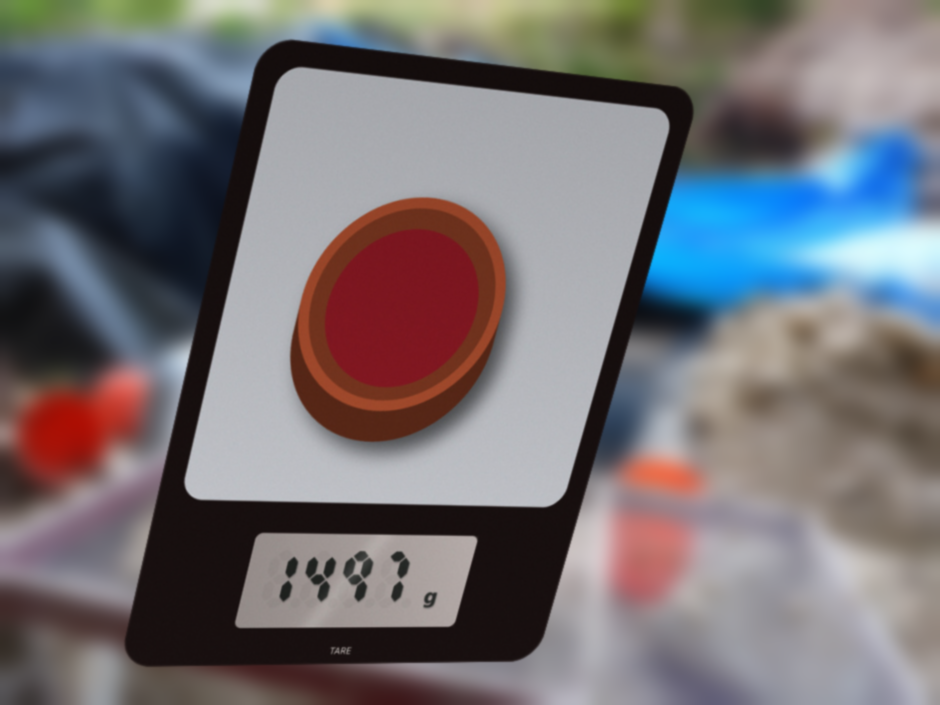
g 1497
